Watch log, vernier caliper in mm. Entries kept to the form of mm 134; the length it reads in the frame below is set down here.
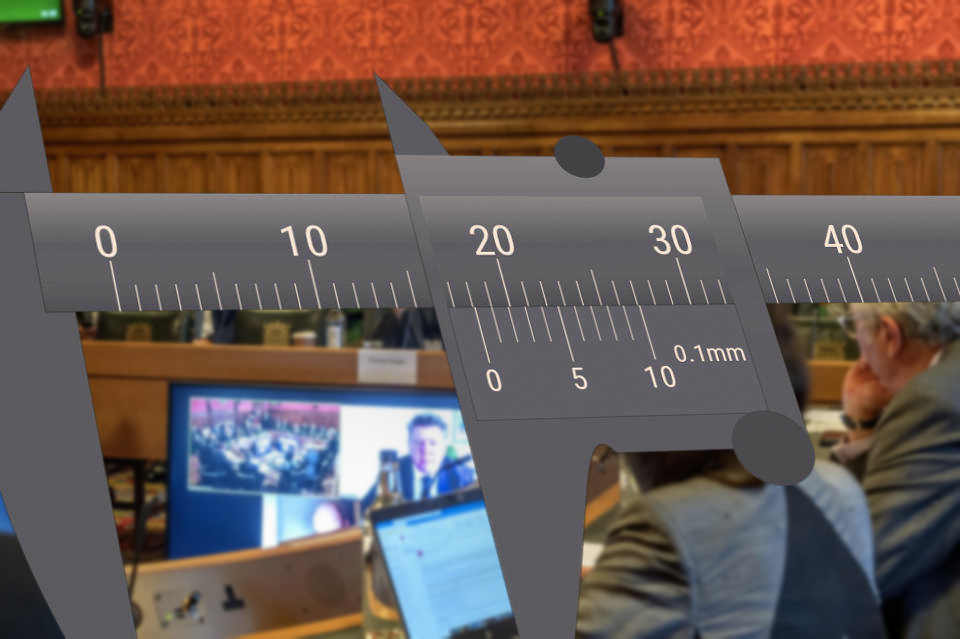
mm 18.1
